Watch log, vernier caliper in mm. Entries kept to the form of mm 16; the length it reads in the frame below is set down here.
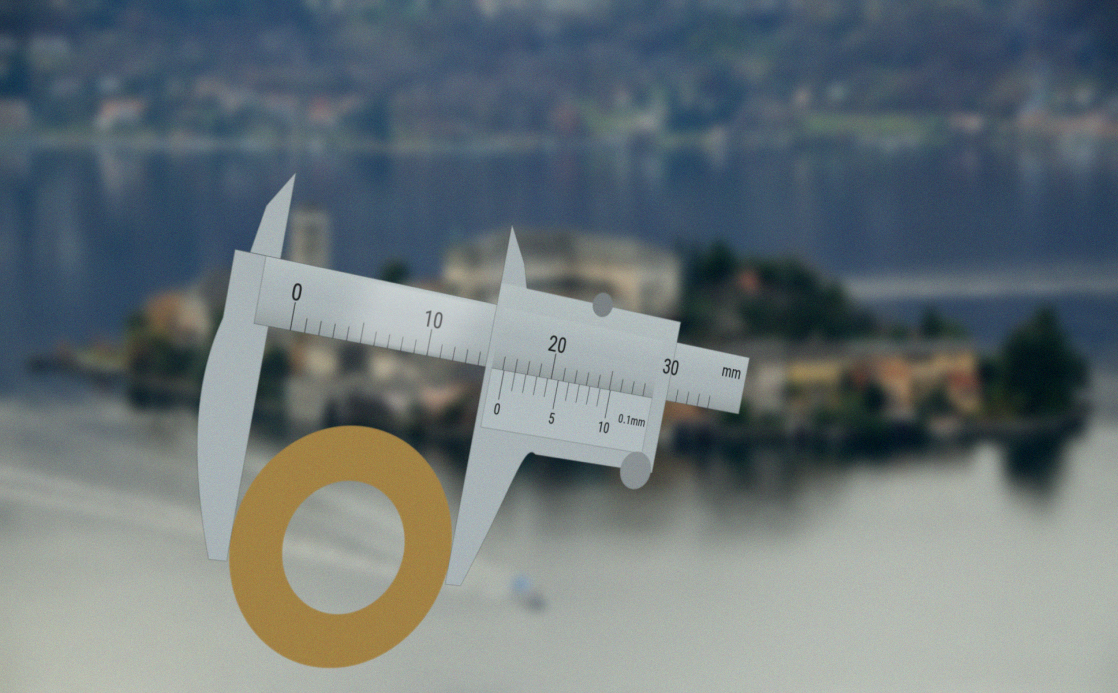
mm 16.1
